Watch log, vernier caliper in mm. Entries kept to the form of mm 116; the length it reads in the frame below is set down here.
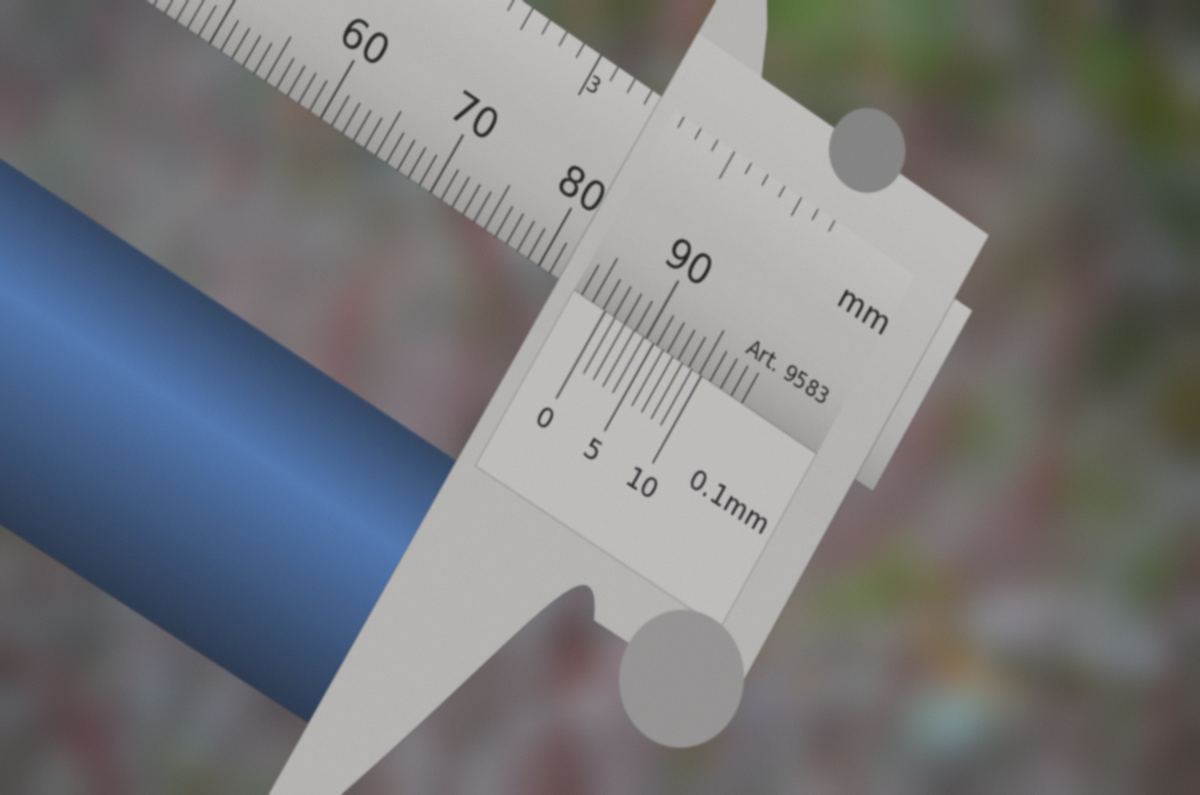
mm 86.2
